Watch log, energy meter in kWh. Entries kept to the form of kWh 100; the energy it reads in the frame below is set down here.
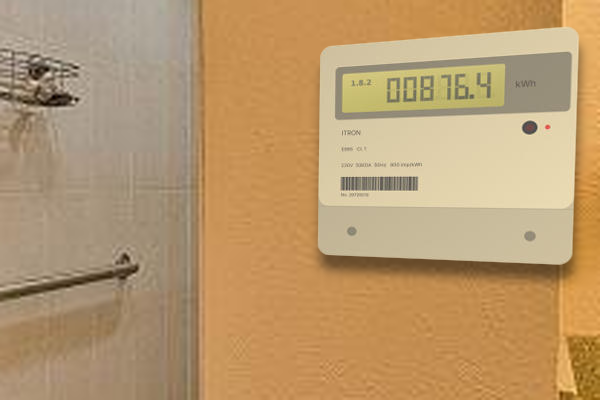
kWh 876.4
